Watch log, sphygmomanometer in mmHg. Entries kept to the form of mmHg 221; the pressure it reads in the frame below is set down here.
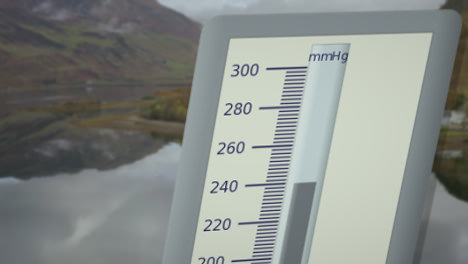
mmHg 240
